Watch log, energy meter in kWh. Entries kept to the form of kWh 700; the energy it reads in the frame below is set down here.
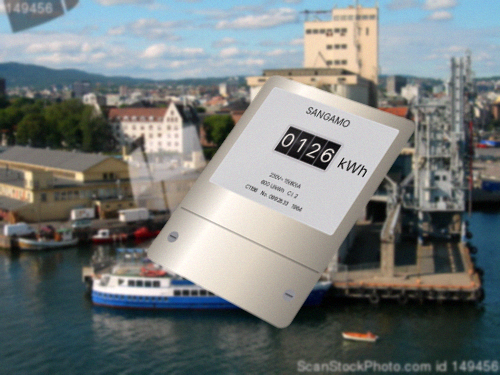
kWh 126
